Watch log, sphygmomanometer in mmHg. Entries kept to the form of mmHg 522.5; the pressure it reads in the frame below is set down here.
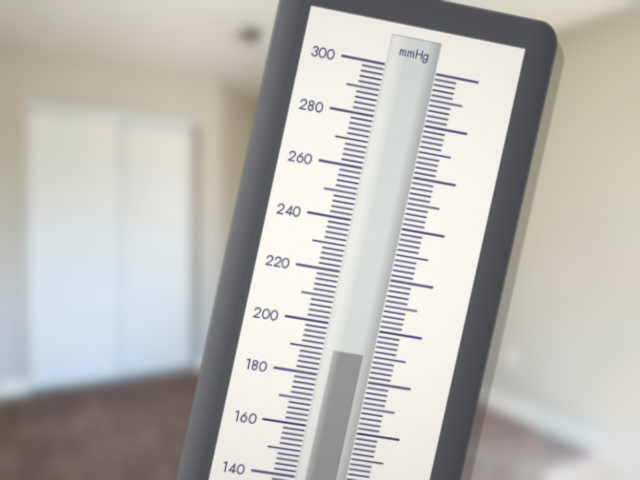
mmHg 190
